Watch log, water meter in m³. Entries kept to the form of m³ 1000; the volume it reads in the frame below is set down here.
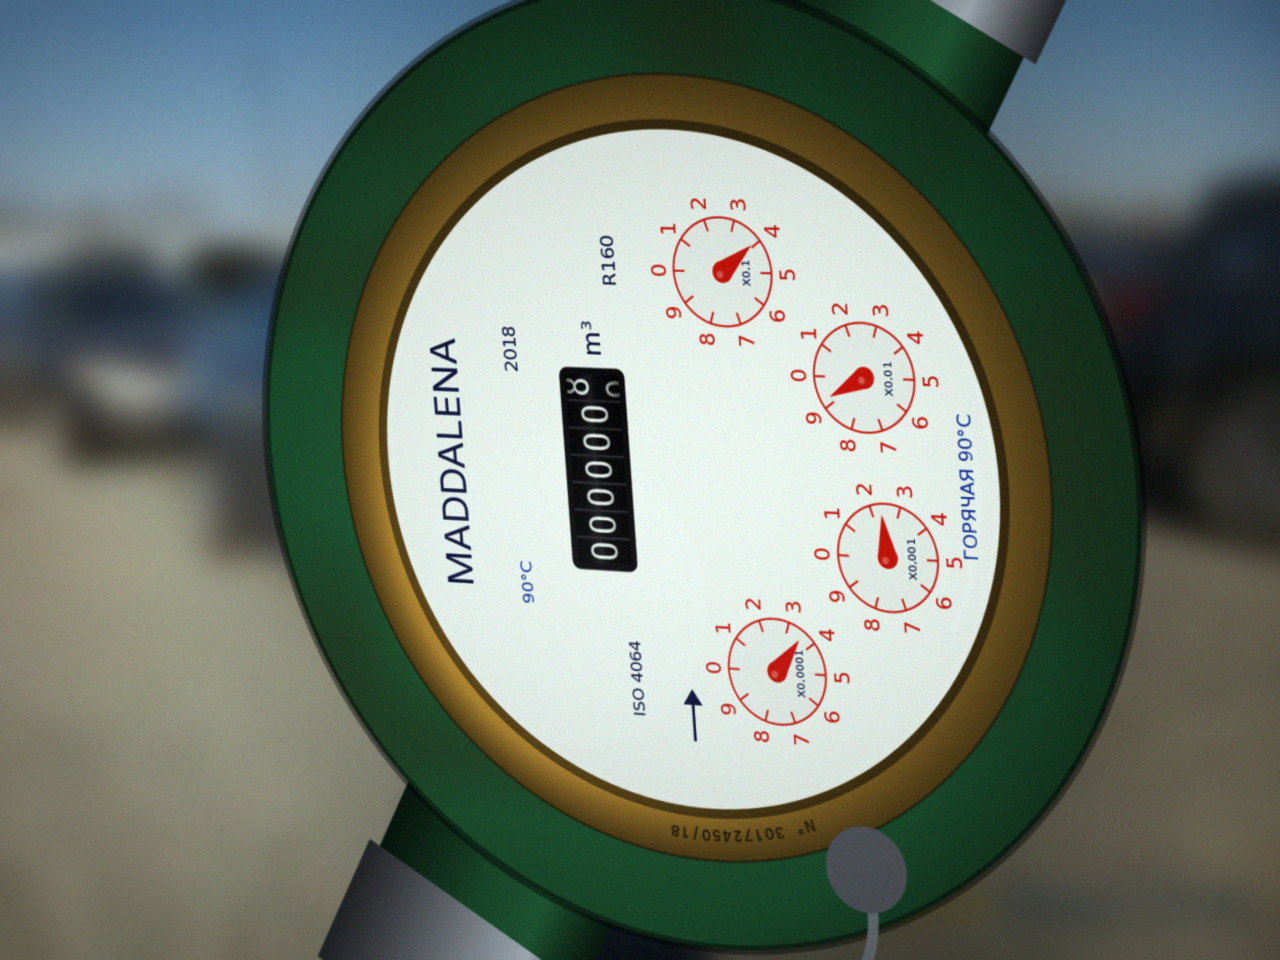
m³ 8.3923
